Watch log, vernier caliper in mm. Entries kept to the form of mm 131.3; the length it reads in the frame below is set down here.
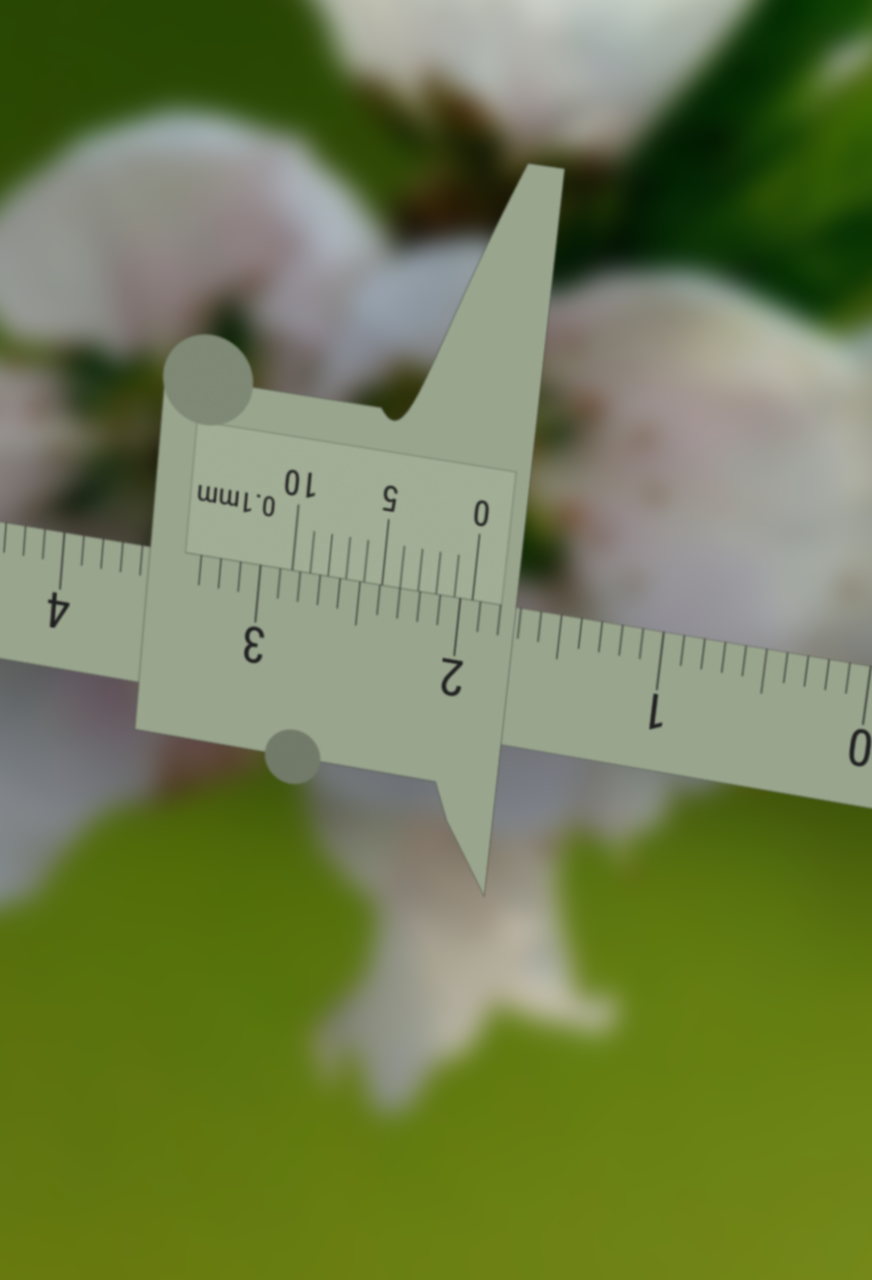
mm 19.4
